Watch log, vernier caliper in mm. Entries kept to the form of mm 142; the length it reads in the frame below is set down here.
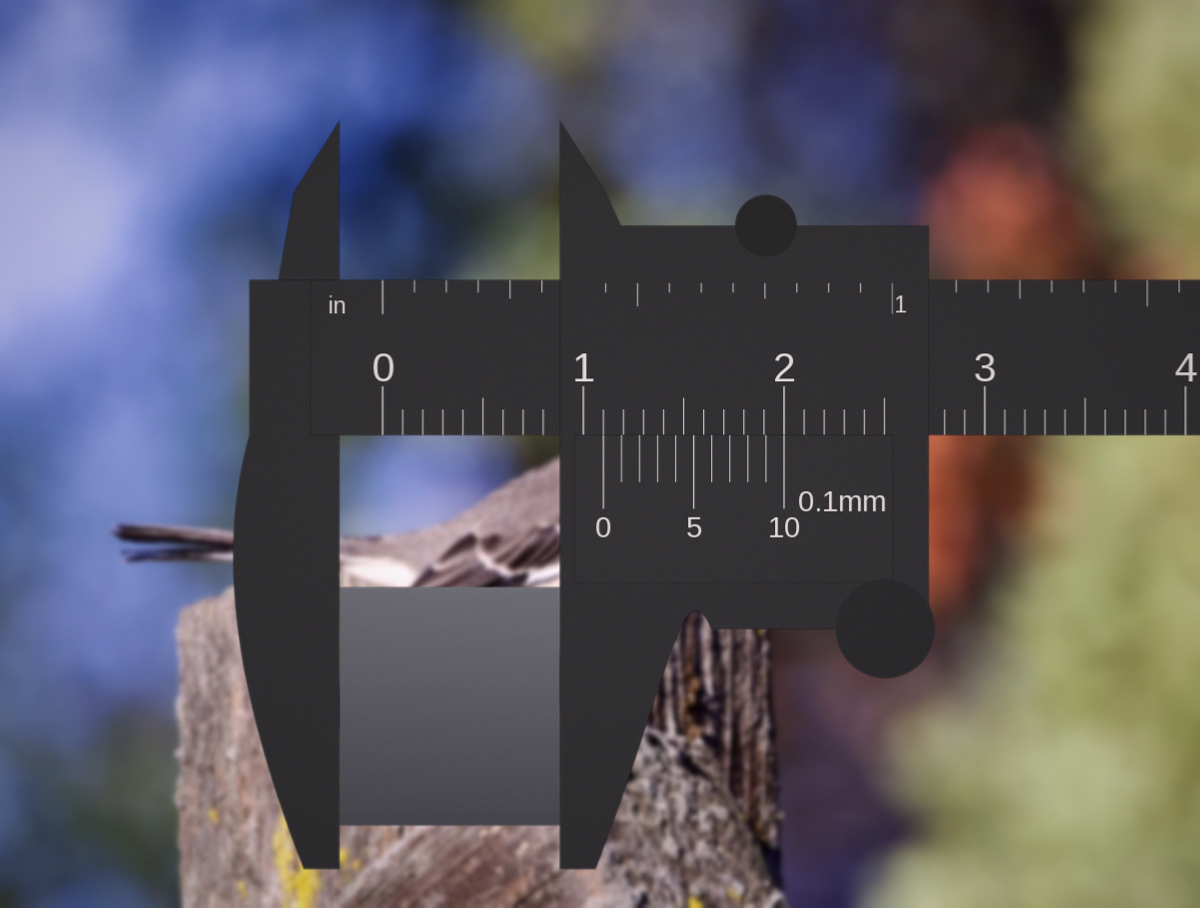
mm 11.0
